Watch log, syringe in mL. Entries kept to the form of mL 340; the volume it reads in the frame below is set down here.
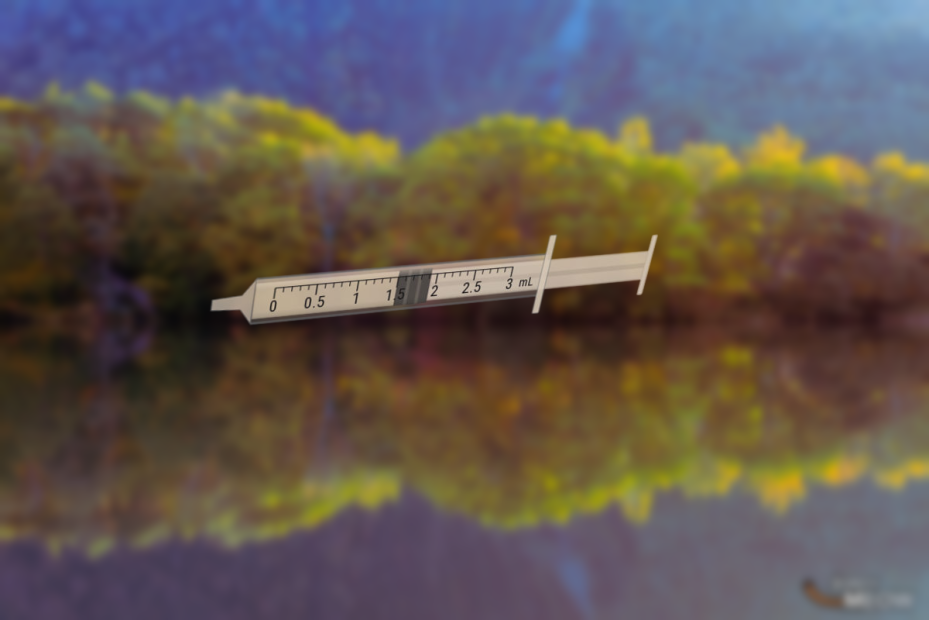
mL 1.5
